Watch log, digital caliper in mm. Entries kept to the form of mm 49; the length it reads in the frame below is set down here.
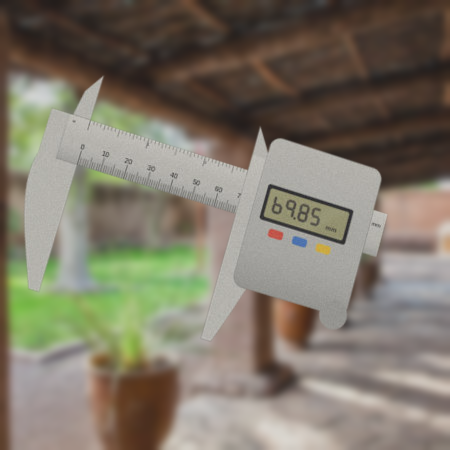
mm 69.85
